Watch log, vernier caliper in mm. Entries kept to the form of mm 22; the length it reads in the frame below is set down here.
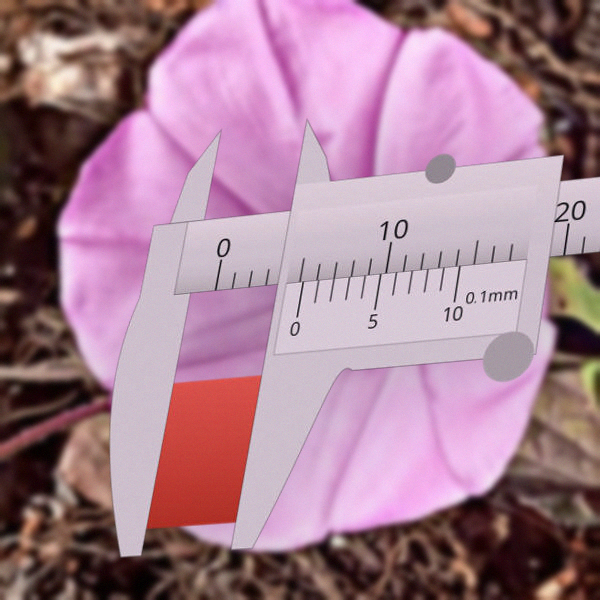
mm 5.2
